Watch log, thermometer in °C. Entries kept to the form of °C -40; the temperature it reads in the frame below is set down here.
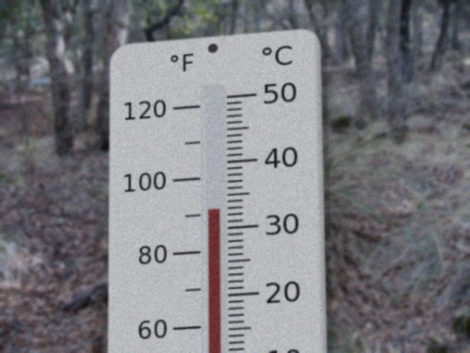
°C 33
